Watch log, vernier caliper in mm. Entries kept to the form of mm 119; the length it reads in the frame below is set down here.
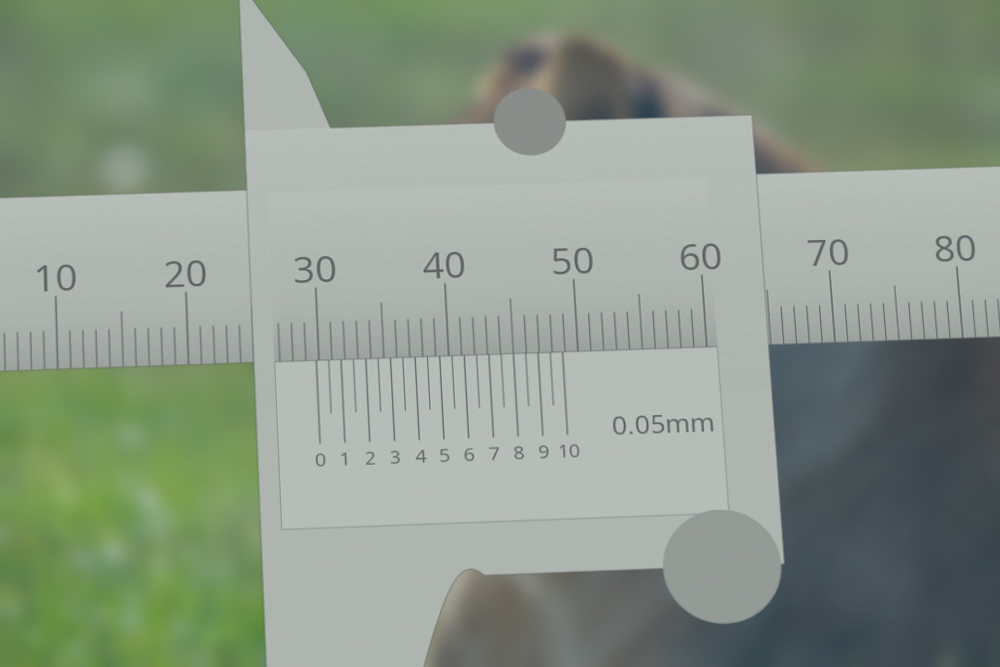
mm 29.8
